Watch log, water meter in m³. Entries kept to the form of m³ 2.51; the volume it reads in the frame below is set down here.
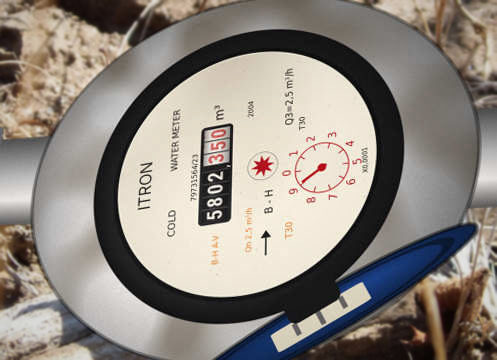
m³ 5802.3499
